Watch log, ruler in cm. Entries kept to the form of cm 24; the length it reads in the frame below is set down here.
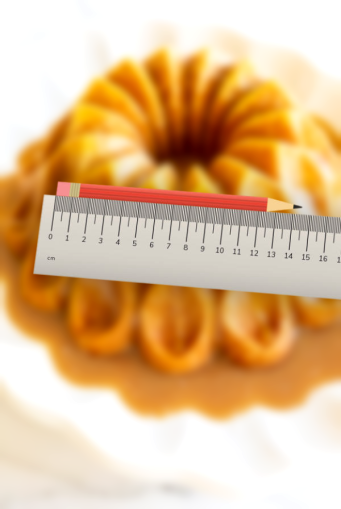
cm 14.5
